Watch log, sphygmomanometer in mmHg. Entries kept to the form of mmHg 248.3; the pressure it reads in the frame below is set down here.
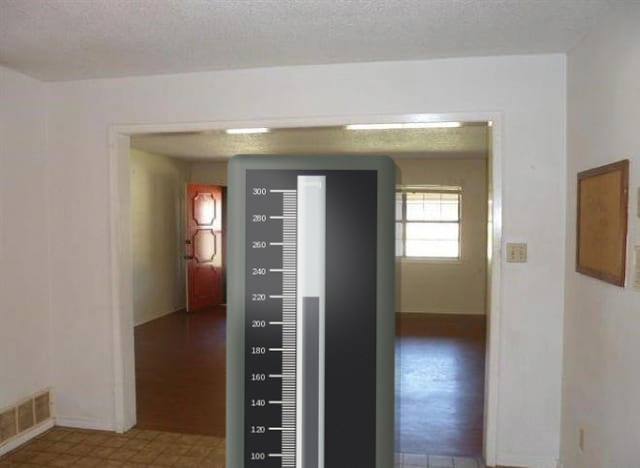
mmHg 220
